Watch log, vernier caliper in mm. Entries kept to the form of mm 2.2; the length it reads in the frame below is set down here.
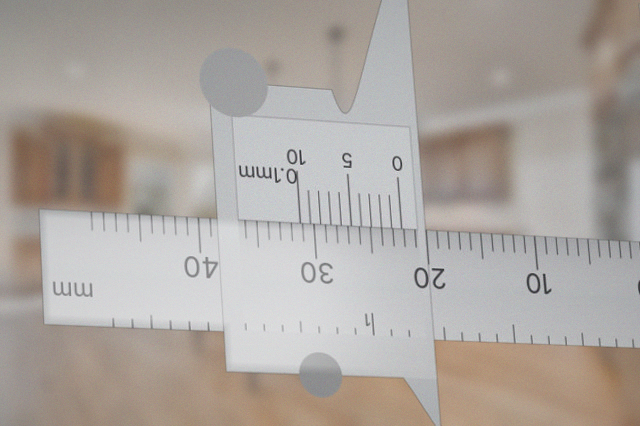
mm 22.2
